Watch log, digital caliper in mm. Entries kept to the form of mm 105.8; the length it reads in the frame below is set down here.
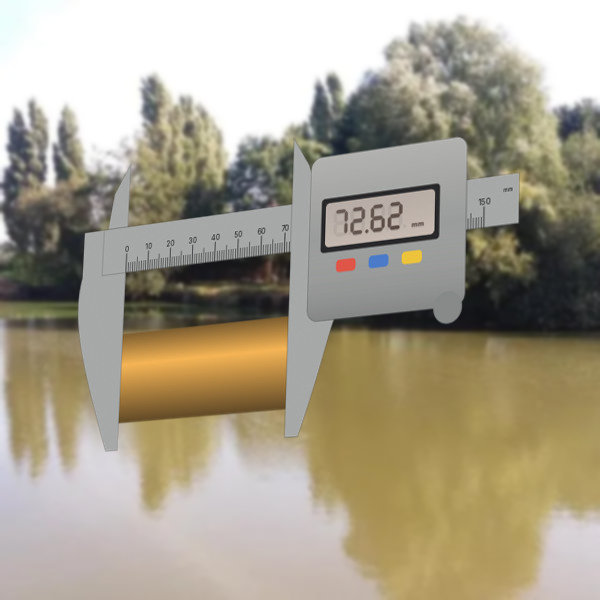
mm 72.62
